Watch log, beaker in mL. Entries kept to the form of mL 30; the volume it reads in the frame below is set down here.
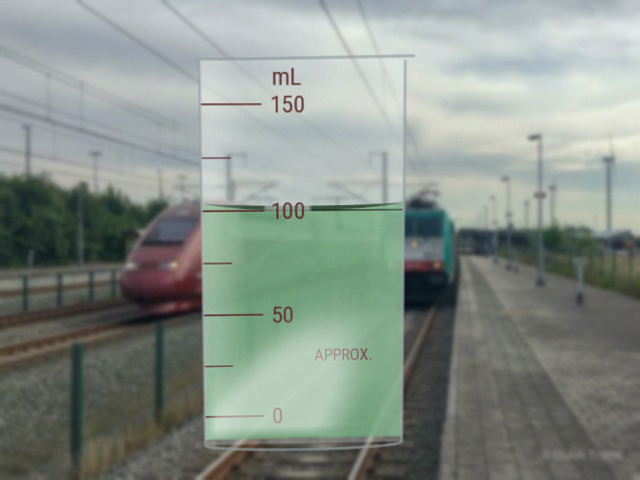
mL 100
